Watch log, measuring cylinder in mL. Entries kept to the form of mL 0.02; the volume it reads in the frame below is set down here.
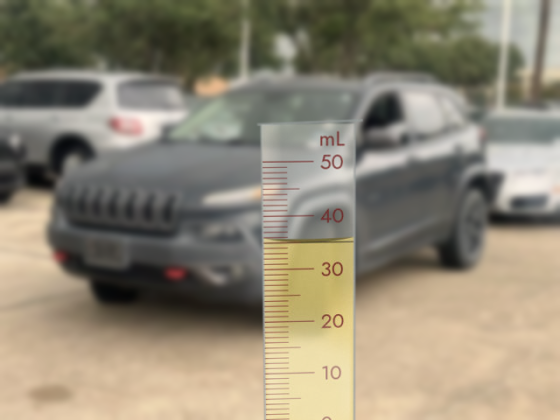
mL 35
